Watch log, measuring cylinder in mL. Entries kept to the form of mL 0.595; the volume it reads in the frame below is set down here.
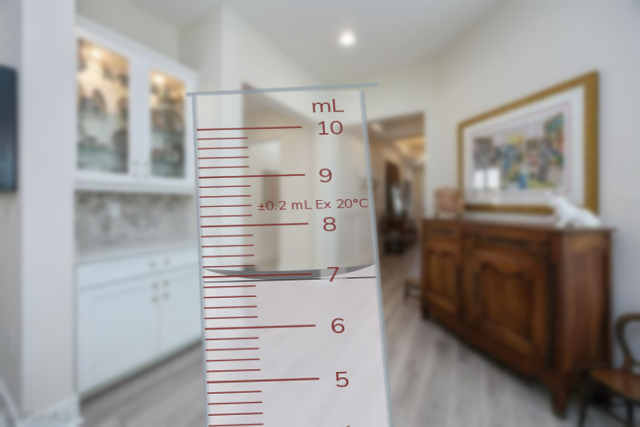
mL 6.9
